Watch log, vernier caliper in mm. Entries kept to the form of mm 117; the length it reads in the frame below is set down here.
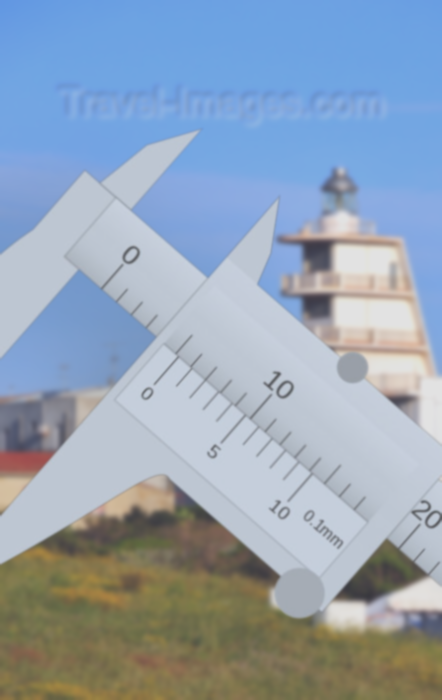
mm 5.2
